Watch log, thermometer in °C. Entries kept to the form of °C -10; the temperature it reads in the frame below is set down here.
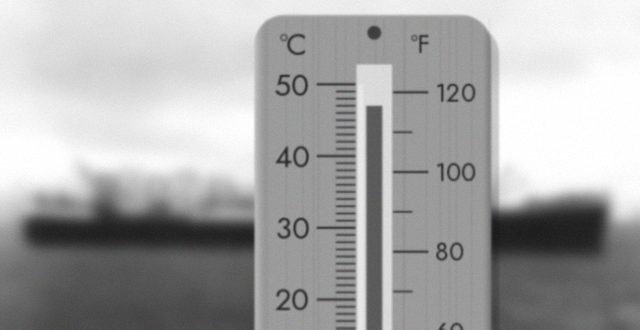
°C 47
